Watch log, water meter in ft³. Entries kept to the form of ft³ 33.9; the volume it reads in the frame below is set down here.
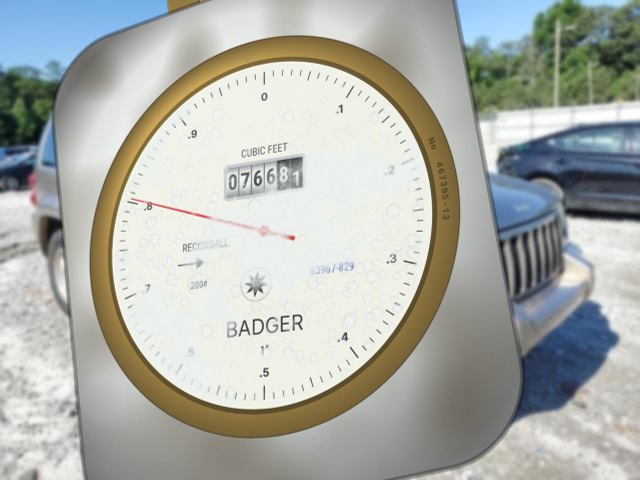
ft³ 76680.80
